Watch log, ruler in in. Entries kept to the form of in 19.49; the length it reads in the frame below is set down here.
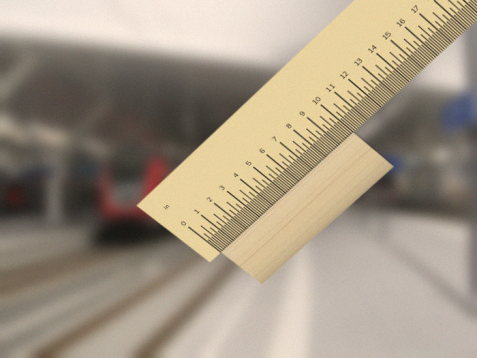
in 10
